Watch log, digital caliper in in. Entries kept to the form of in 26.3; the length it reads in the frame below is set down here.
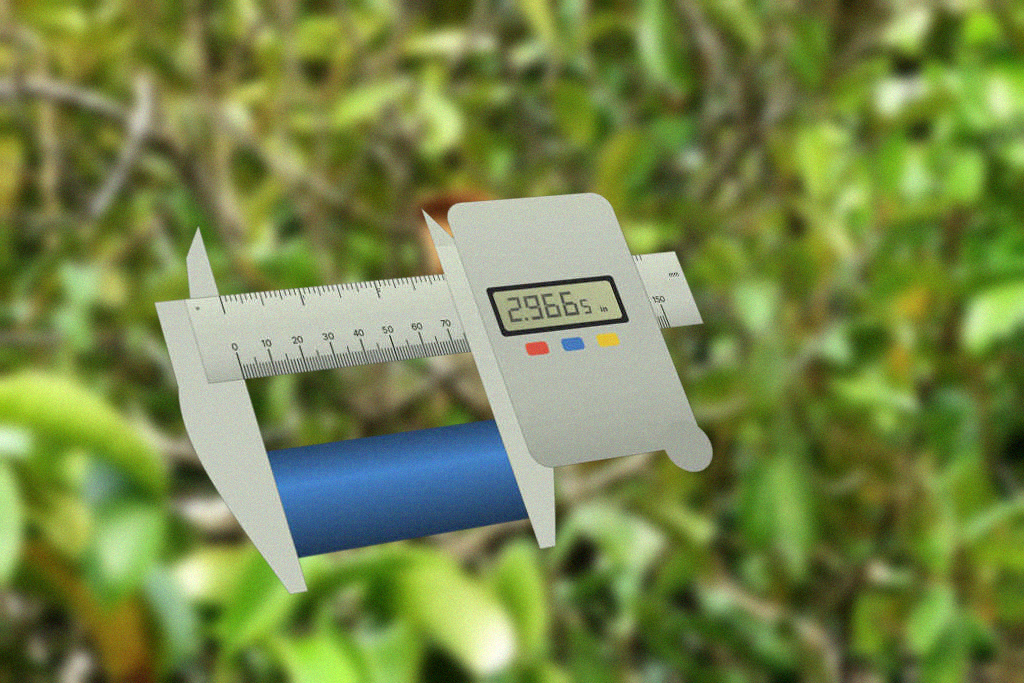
in 2.9665
